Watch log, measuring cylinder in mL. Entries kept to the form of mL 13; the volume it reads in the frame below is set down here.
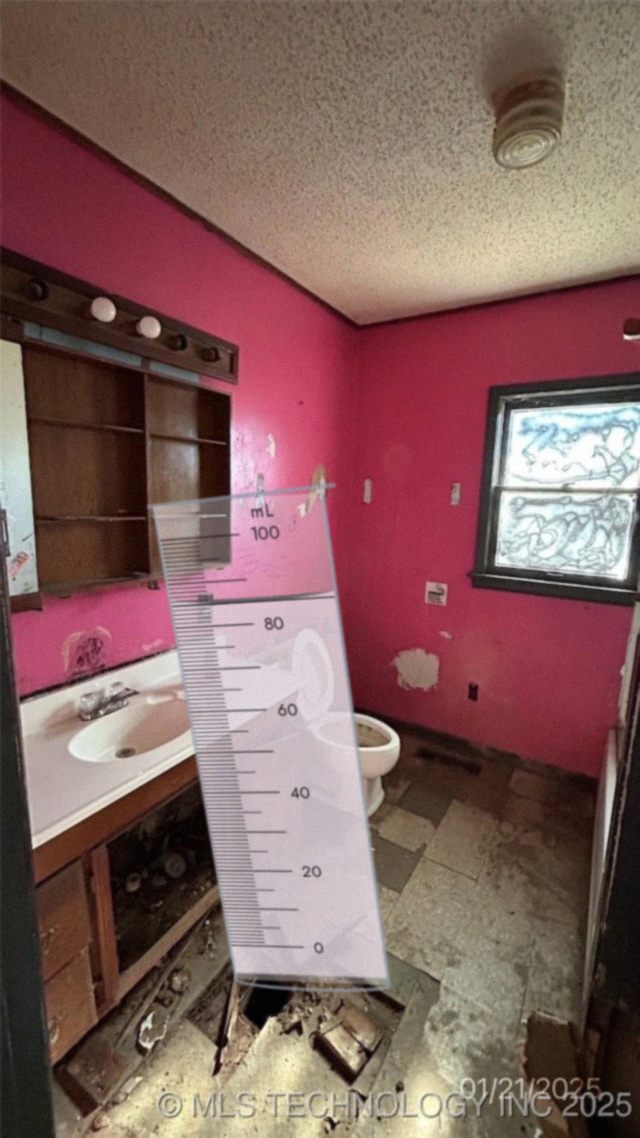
mL 85
